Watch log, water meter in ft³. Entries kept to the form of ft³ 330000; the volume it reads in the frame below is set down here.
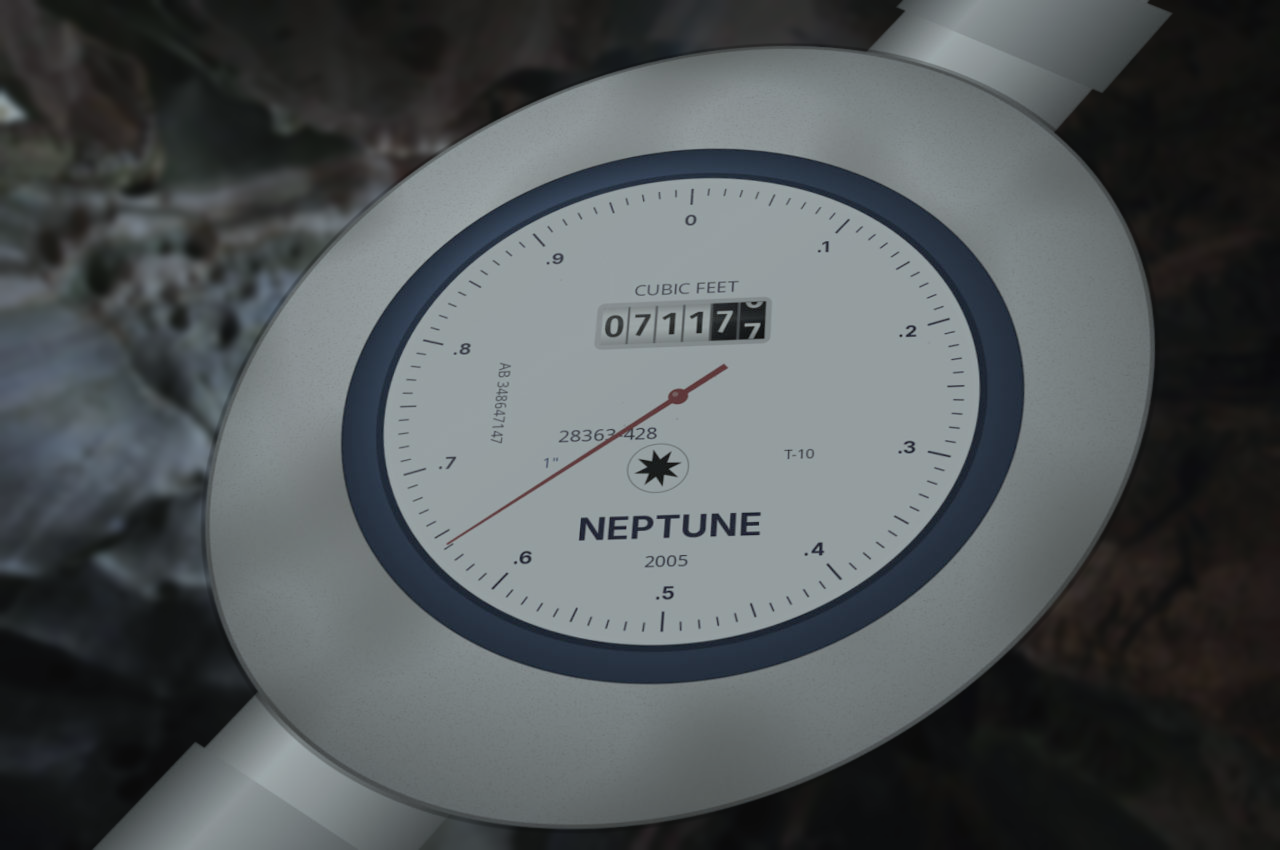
ft³ 71176.64
